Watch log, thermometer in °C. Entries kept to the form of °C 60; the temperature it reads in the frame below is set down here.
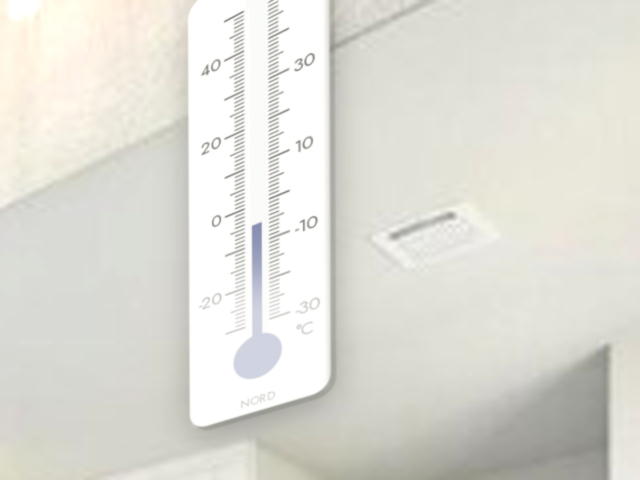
°C -5
